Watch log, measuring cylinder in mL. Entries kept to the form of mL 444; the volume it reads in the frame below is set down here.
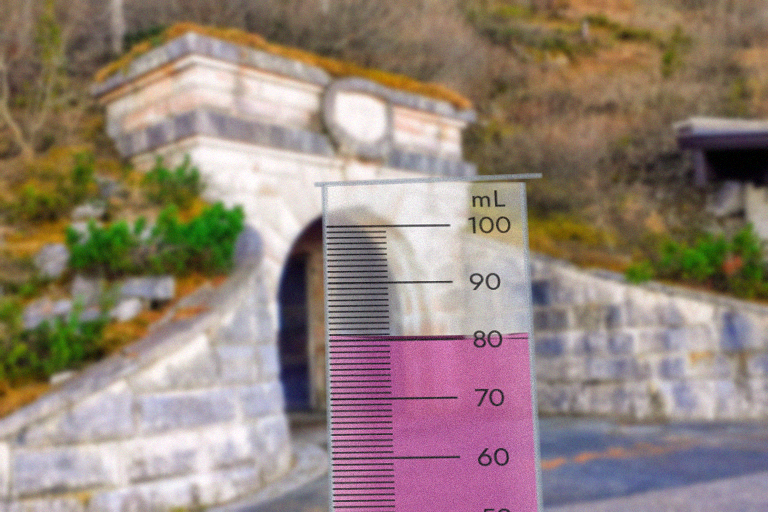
mL 80
